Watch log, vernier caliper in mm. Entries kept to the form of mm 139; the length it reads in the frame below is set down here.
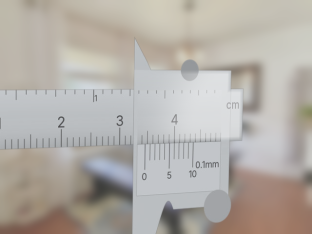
mm 34.6
